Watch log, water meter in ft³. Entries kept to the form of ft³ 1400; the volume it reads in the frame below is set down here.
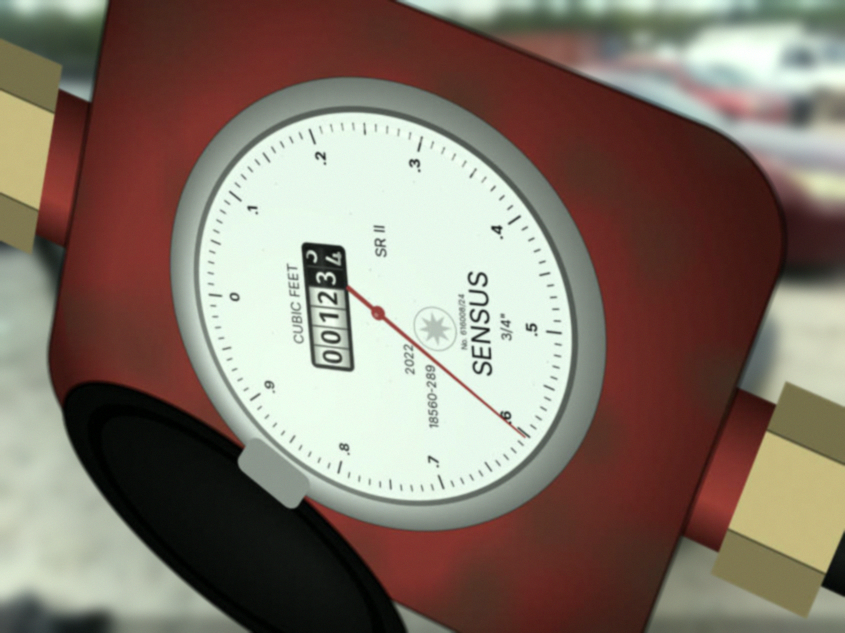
ft³ 1233.60
